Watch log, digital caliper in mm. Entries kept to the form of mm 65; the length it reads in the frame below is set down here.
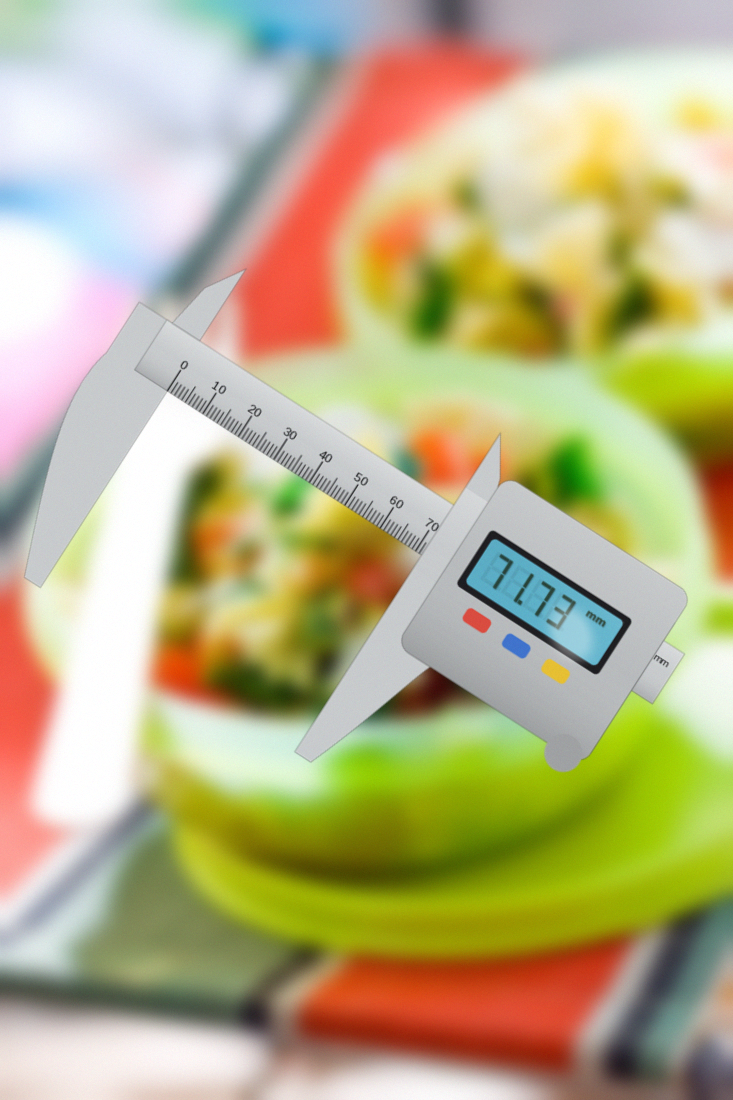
mm 71.73
